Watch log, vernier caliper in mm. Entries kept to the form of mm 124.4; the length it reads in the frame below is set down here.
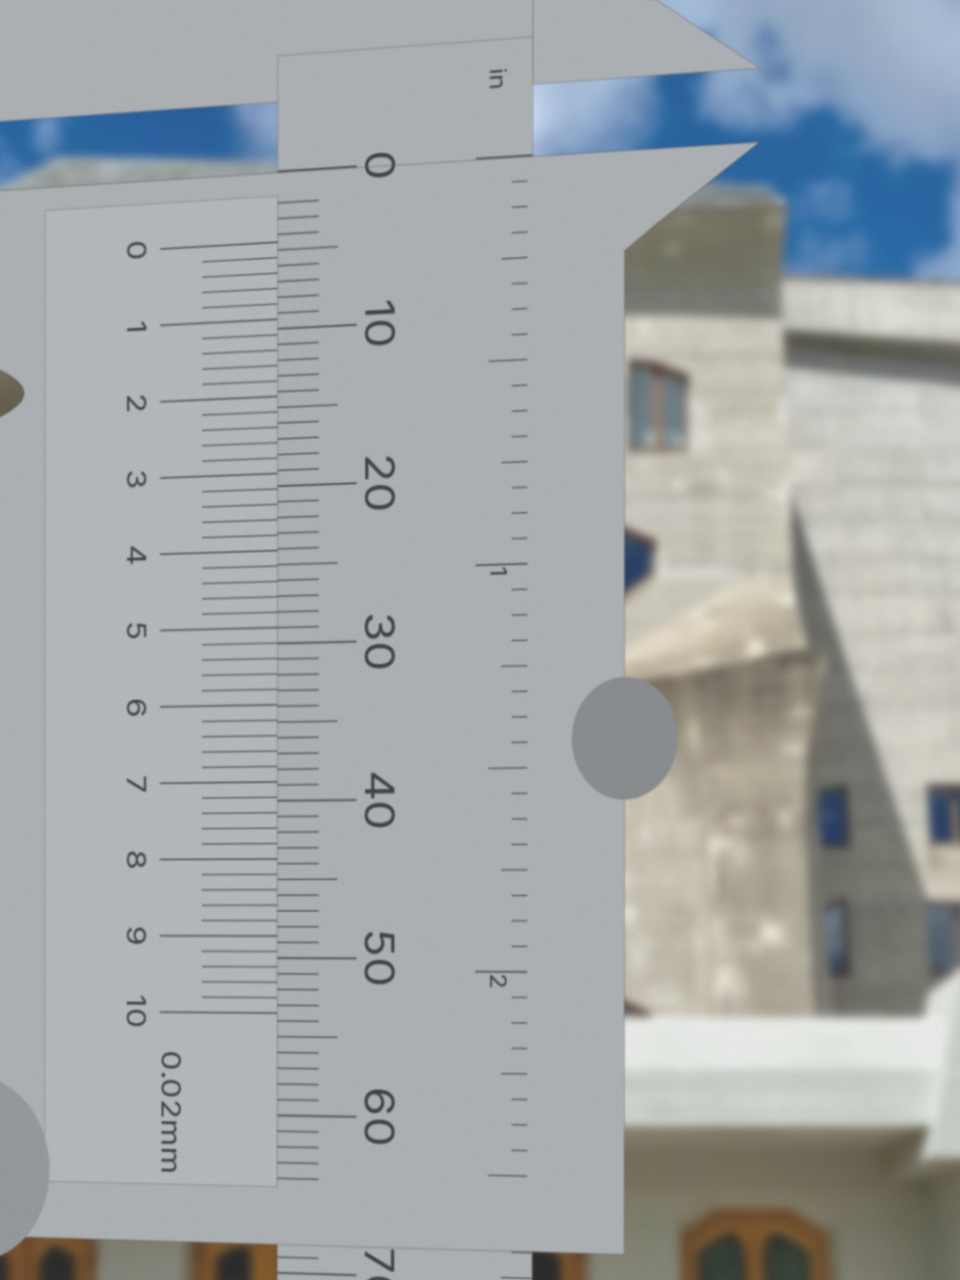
mm 4.5
